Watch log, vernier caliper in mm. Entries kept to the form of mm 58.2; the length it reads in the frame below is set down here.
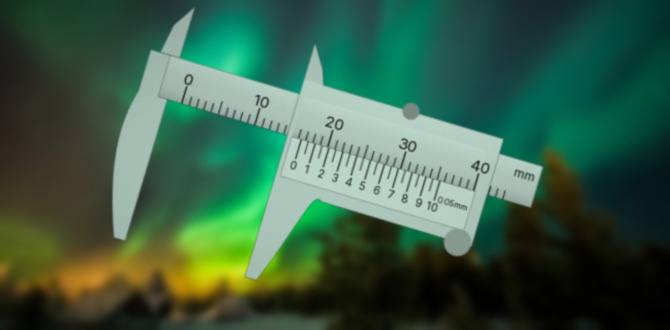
mm 16.4
